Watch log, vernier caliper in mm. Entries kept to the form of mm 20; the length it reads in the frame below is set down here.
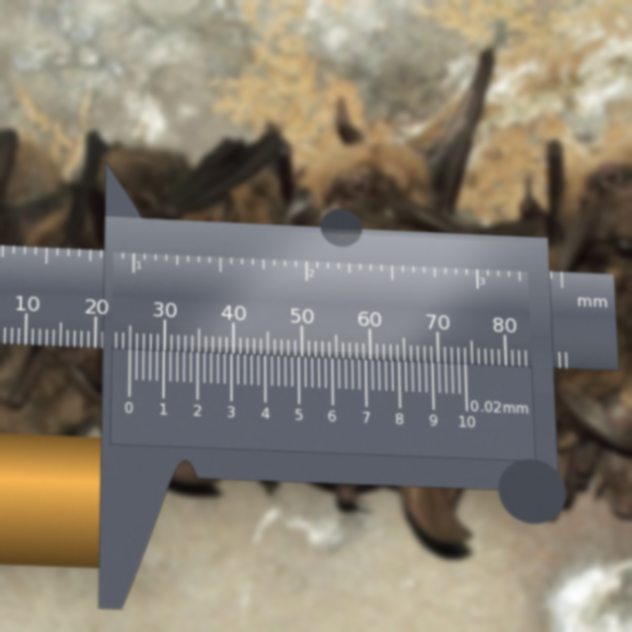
mm 25.0
